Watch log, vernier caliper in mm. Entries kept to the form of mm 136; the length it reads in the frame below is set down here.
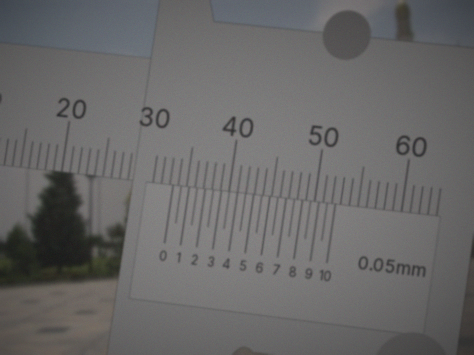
mm 33.4
